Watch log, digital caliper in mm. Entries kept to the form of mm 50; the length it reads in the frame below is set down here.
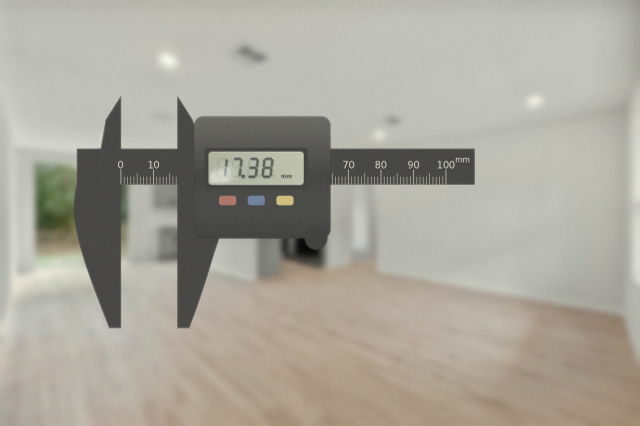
mm 17.38
